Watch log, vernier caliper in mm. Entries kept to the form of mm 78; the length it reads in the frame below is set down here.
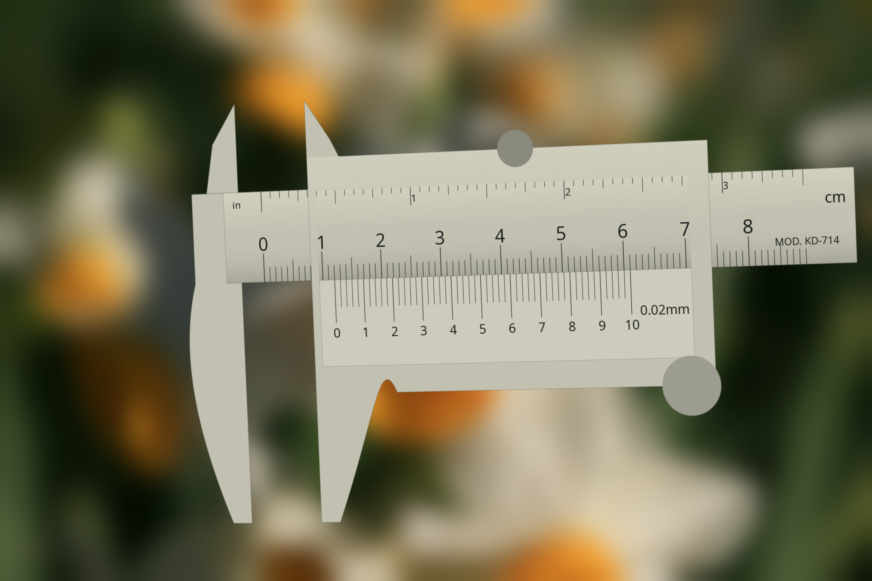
mm 12.0
